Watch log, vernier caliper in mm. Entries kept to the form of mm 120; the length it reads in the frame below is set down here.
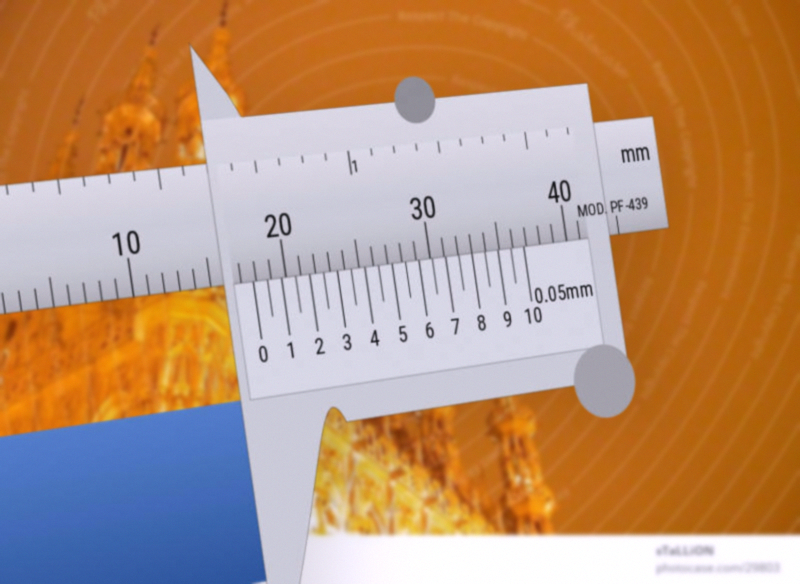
mm 17.8
